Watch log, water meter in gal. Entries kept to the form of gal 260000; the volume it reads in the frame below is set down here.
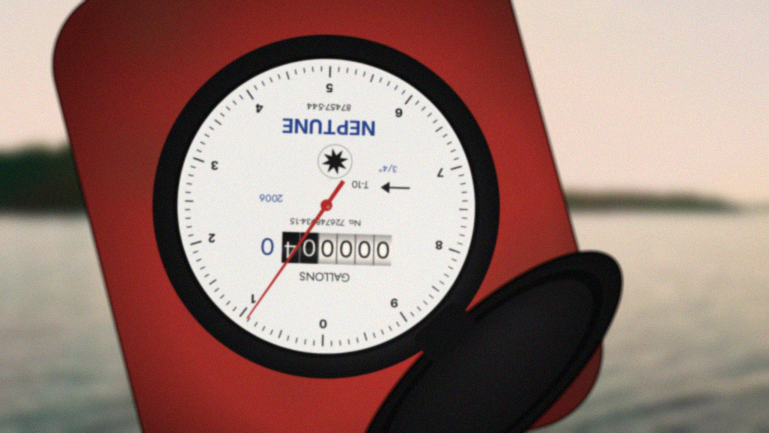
gal 40.9
